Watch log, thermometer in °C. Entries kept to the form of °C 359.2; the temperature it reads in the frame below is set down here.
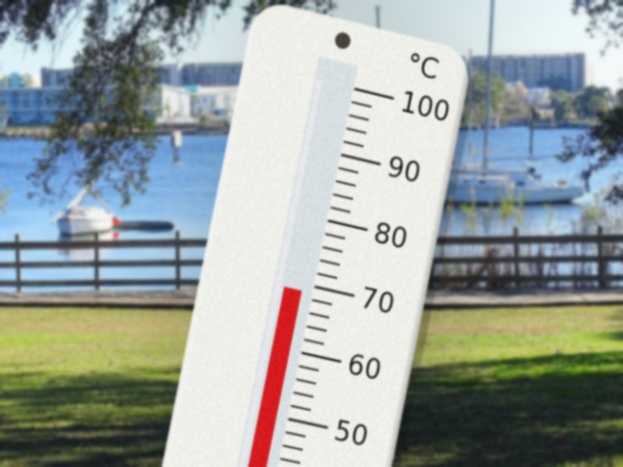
°C 69
